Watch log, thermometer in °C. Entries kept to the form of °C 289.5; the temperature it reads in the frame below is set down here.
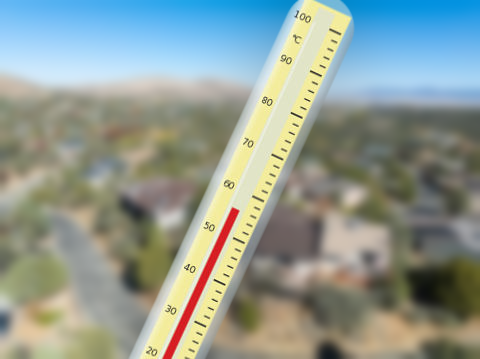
°C 56
